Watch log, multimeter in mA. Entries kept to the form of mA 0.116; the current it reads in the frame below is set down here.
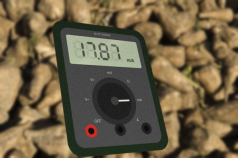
mA 17.87
